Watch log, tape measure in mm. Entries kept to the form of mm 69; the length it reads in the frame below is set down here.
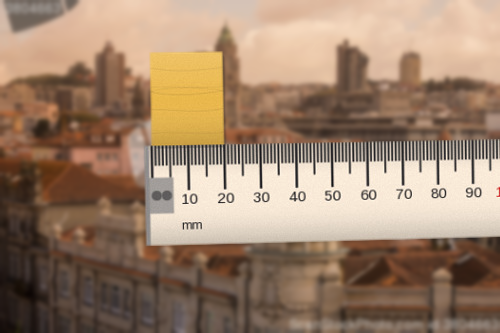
mm 20
